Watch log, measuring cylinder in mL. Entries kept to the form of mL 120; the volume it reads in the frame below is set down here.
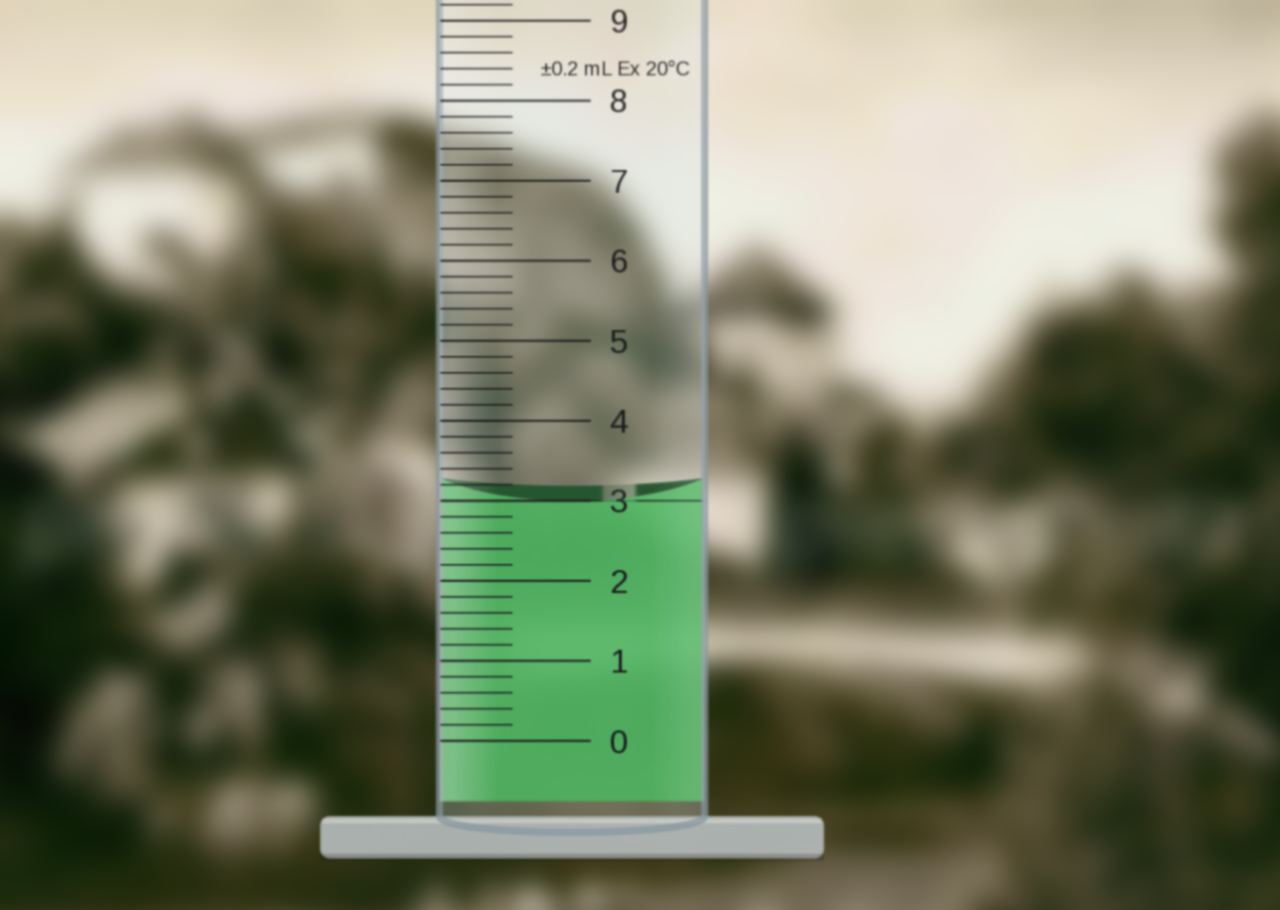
mL 3
